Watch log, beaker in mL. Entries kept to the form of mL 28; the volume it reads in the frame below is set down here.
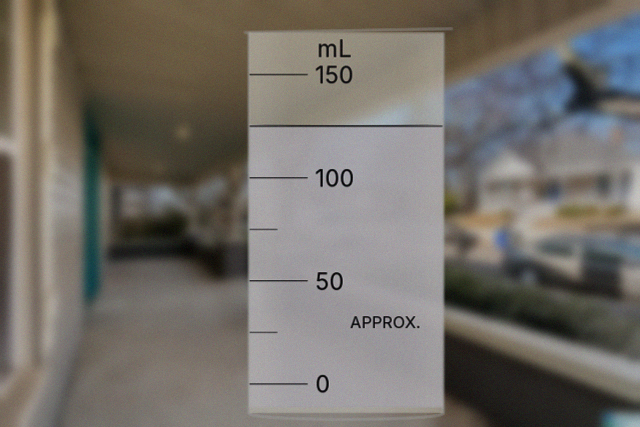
mL 125
